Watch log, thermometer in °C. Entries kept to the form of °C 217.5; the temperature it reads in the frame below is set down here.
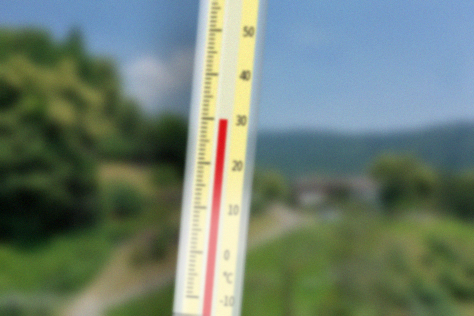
°C 30
